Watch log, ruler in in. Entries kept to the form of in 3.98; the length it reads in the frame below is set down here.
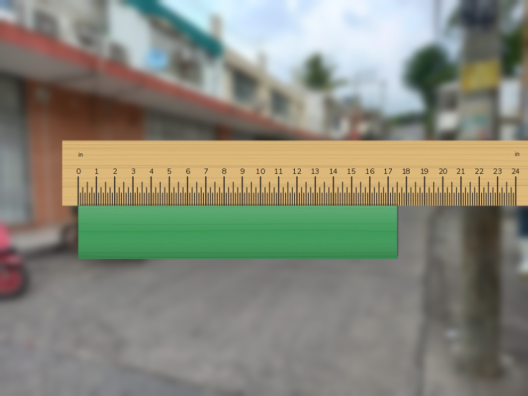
in 17.5
